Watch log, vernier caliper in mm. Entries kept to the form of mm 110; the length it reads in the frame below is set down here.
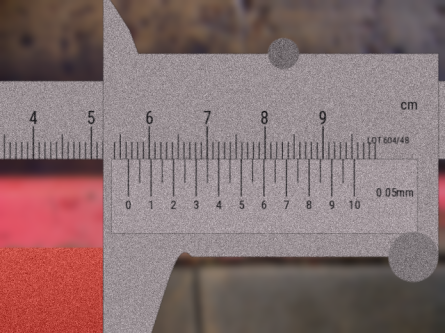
mm 56.4
